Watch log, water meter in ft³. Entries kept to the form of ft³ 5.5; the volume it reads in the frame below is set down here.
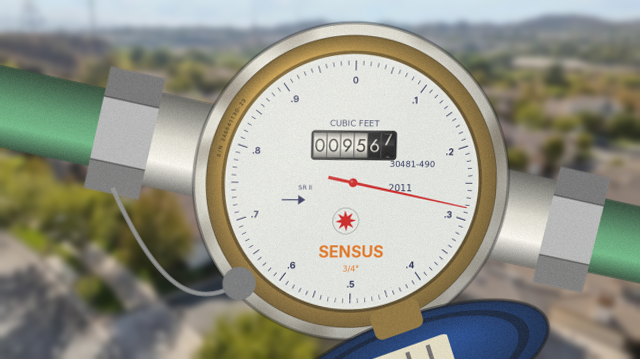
ft³ 9567.28
